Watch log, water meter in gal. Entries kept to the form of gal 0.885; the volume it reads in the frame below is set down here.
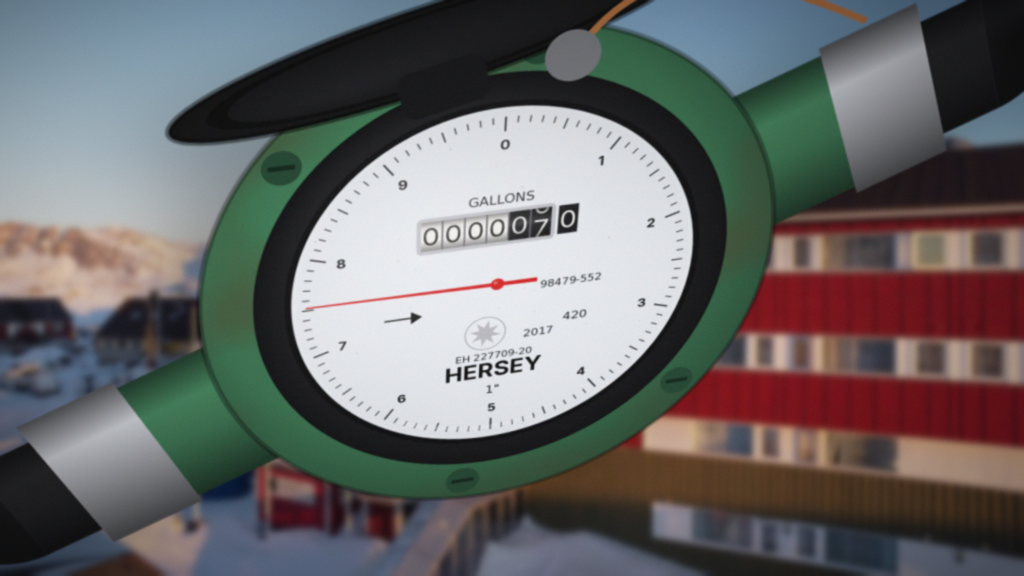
gal 67.5
